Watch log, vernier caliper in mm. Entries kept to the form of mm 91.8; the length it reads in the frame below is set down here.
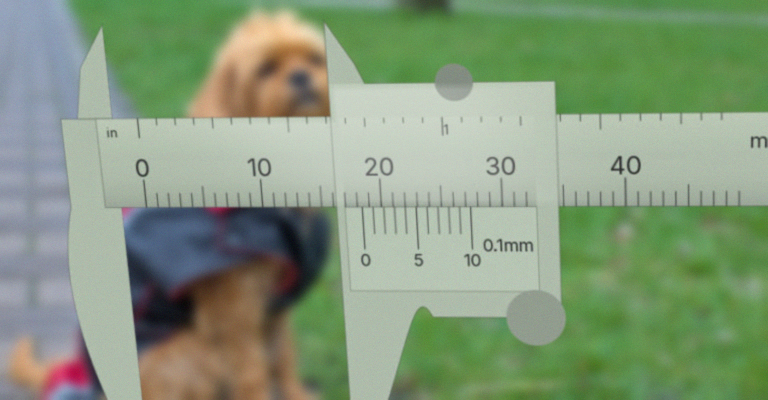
mm 18.4
